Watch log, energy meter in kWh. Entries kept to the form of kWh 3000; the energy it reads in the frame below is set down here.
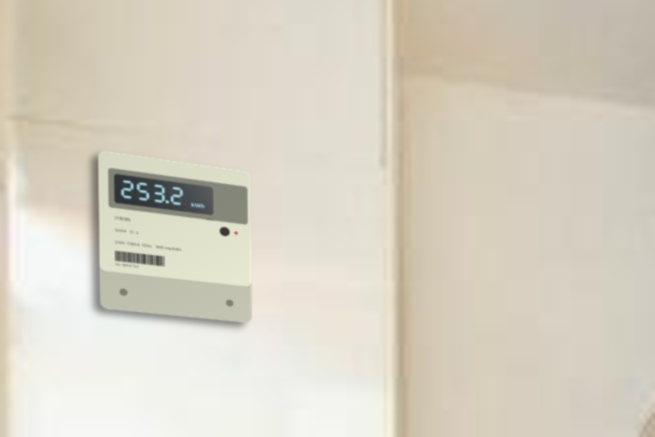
kWh 253.2
